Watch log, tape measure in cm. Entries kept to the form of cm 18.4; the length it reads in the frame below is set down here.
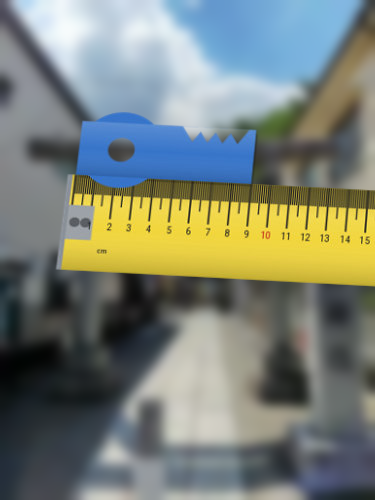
cm 9
